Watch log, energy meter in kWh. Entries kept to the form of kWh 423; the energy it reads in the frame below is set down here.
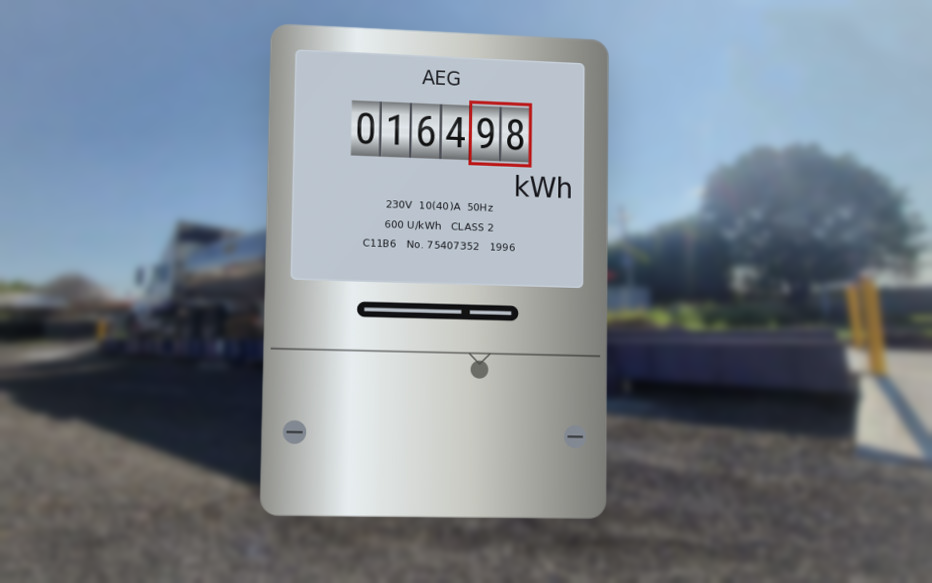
kWh 164.98
